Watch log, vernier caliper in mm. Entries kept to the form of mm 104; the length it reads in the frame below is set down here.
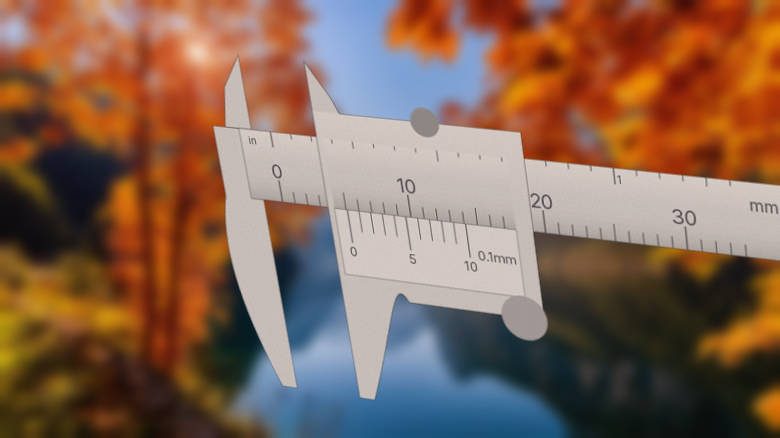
mm 5.1
